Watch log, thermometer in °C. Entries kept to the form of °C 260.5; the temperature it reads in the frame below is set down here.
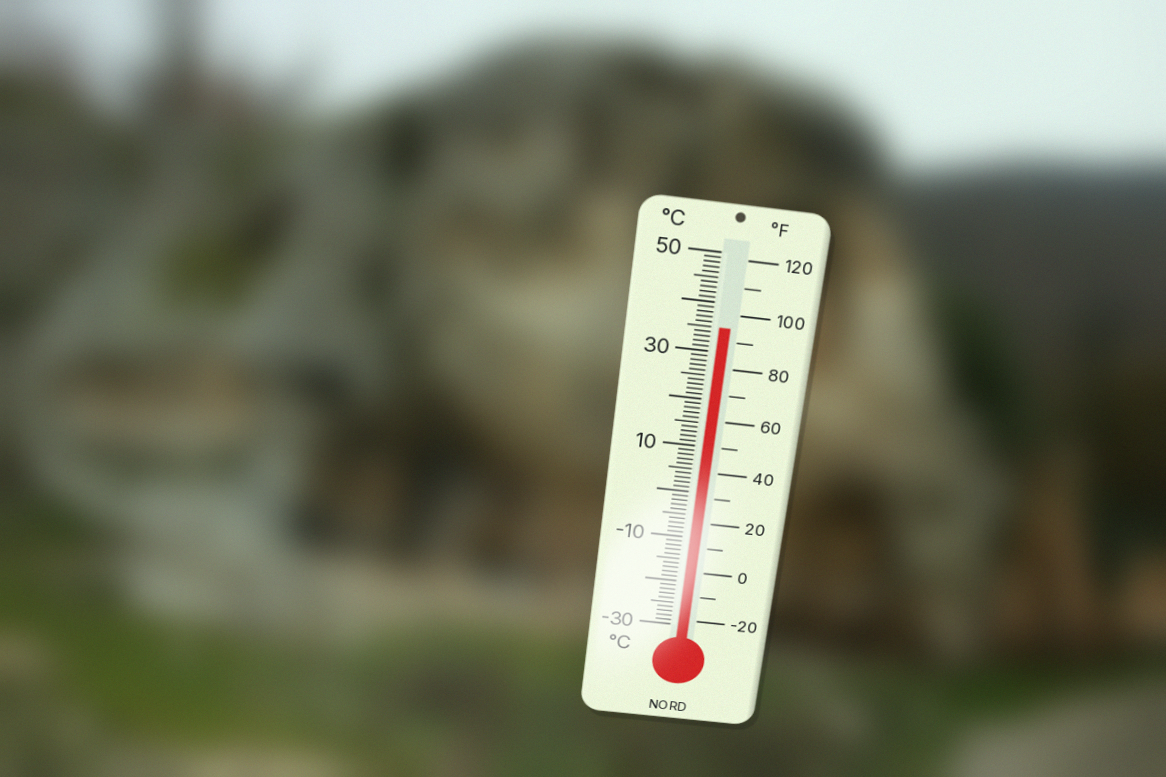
°C 35
